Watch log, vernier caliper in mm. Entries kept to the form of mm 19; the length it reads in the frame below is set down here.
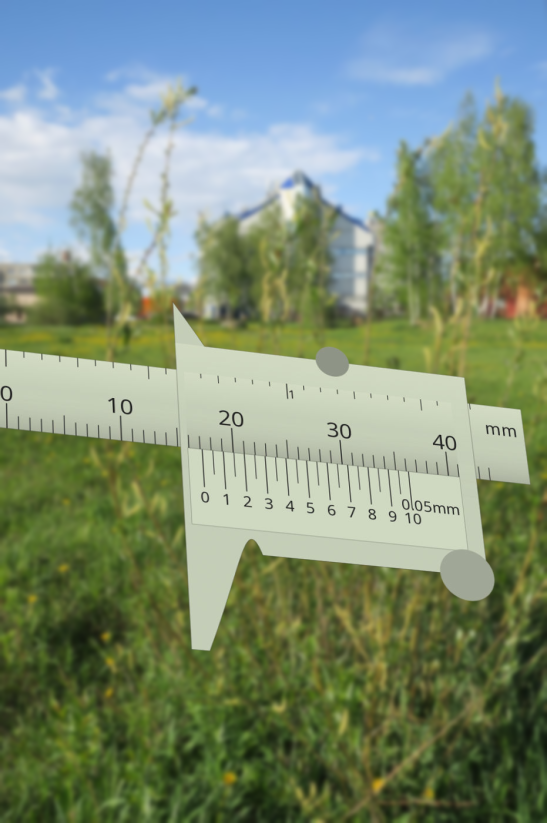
mm 17.2
